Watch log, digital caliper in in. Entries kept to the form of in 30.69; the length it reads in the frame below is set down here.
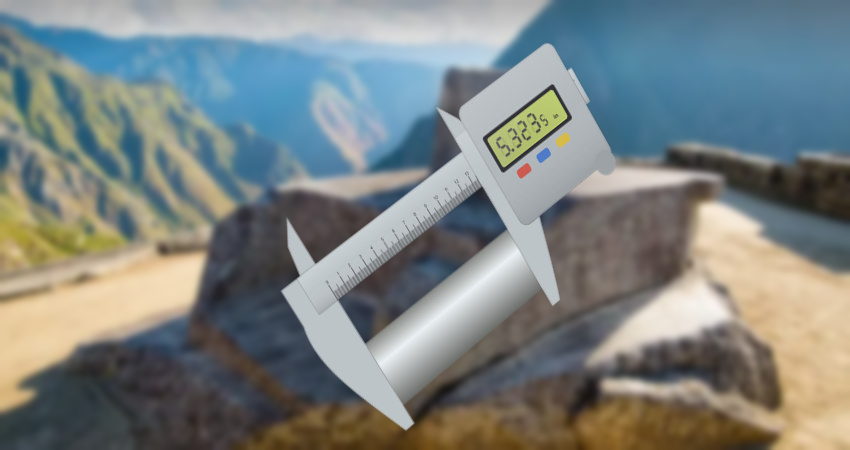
in 5.3235
